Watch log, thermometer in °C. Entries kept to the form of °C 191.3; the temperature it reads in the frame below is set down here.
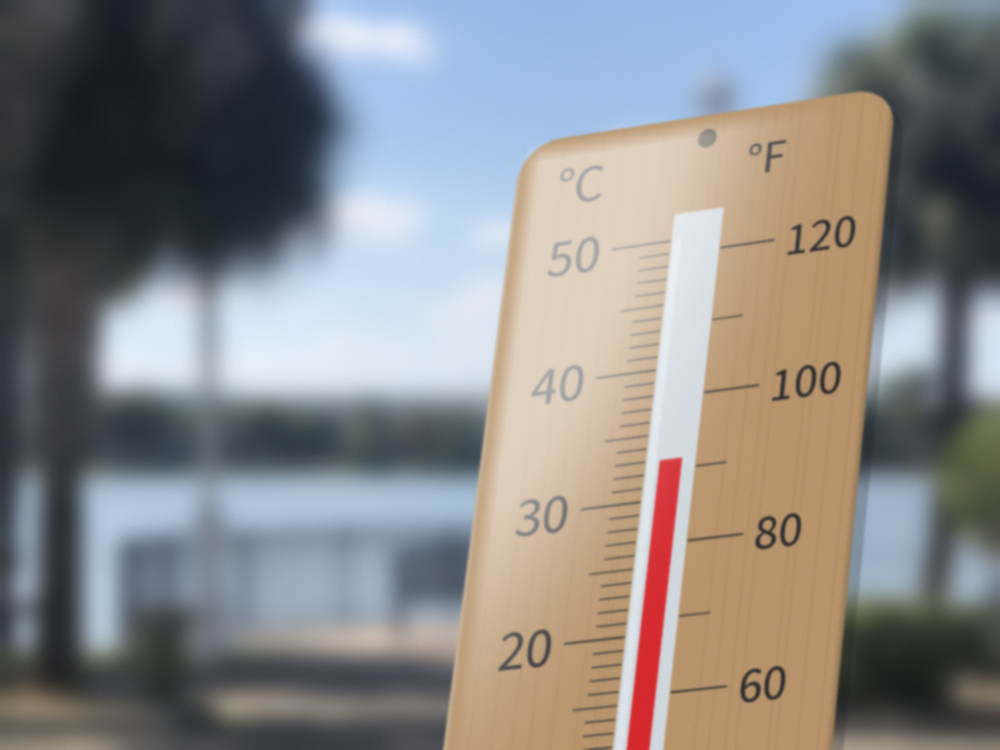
°C 33
